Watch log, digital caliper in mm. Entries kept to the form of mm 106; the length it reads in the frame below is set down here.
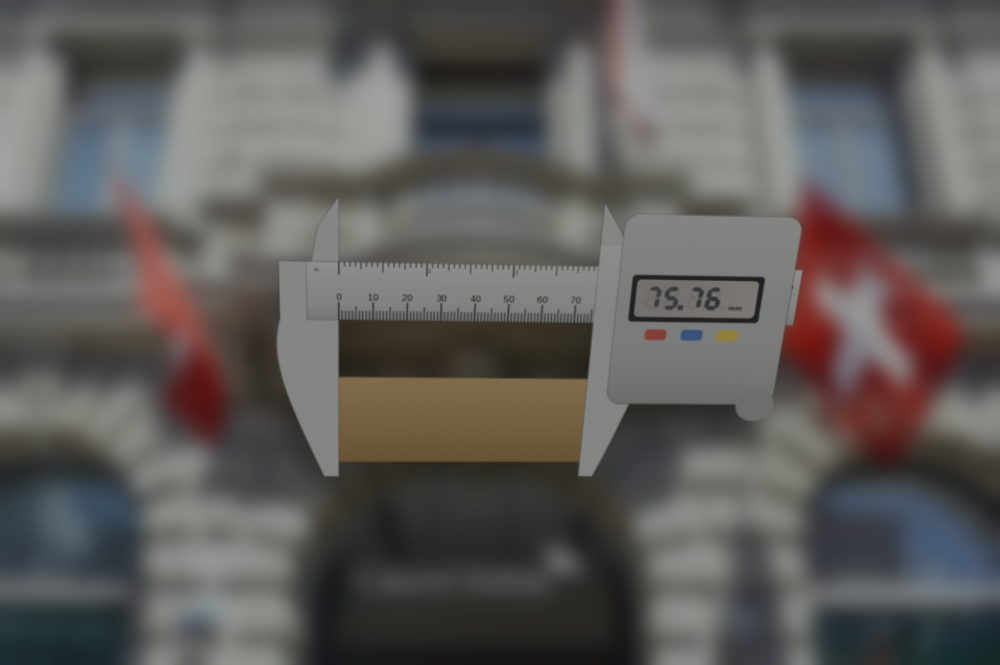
mm 75.76
